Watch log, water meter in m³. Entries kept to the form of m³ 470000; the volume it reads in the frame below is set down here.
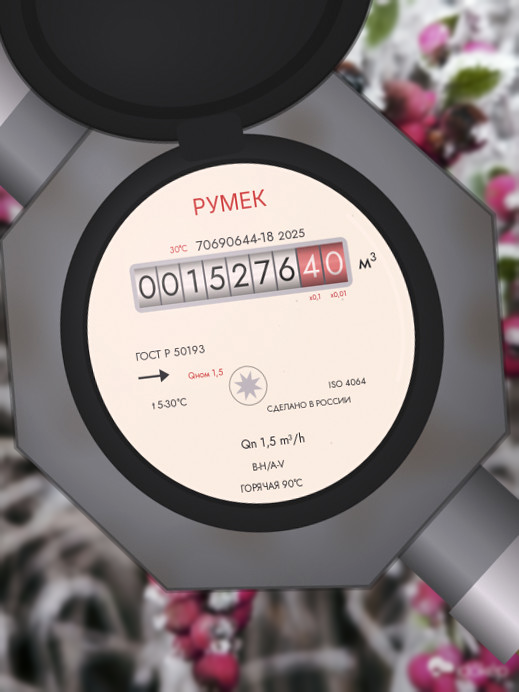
m³ 15276.40
